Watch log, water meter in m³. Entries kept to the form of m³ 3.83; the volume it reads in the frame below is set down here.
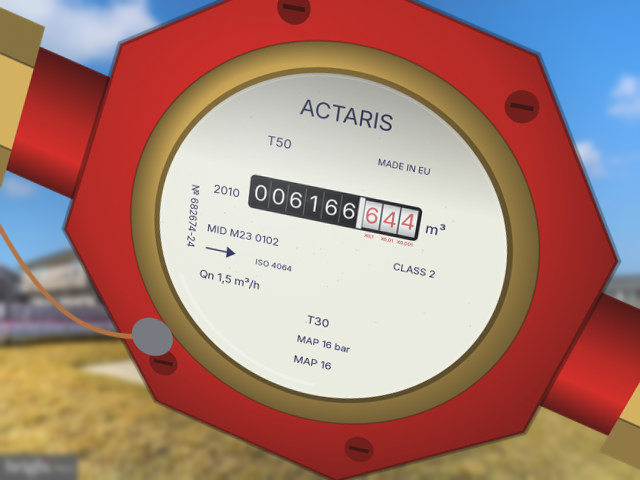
m³ 6166.644
